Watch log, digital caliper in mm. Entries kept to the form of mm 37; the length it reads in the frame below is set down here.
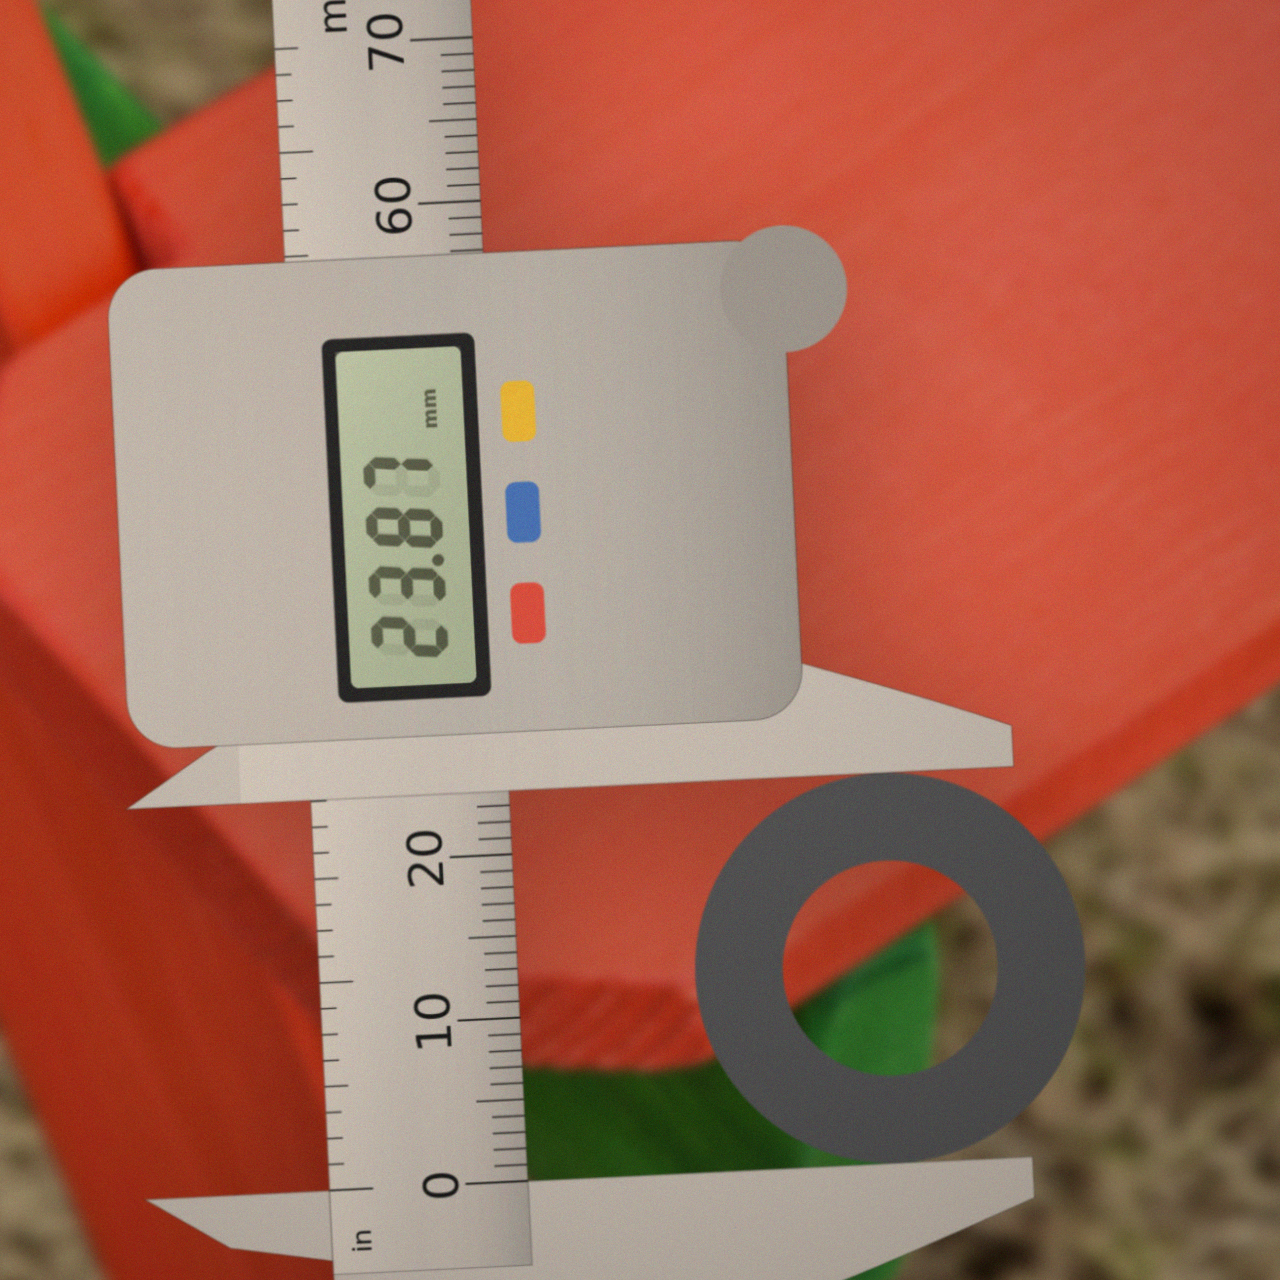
mm 23.87
